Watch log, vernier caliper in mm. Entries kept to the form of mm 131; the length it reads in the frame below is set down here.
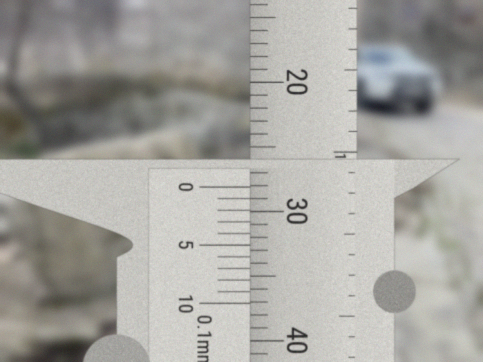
mm 28.1
